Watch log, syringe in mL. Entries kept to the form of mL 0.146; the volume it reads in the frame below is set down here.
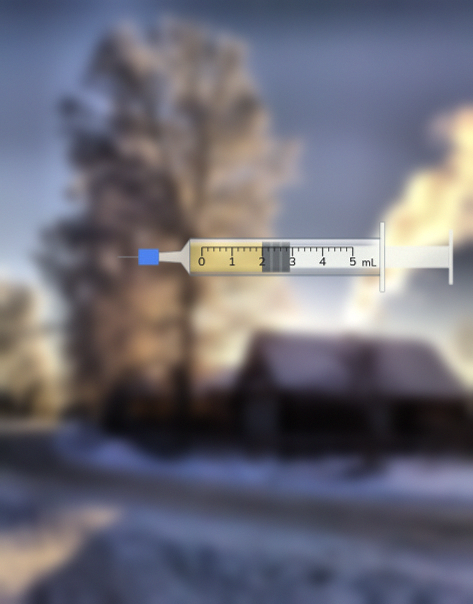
mL 2
